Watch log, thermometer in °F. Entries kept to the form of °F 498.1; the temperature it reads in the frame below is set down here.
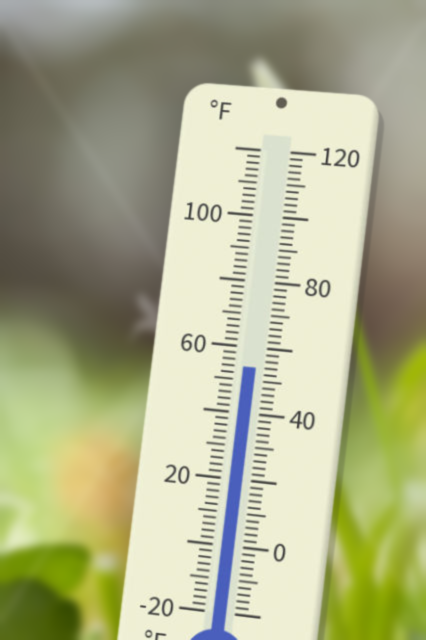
°F 54
